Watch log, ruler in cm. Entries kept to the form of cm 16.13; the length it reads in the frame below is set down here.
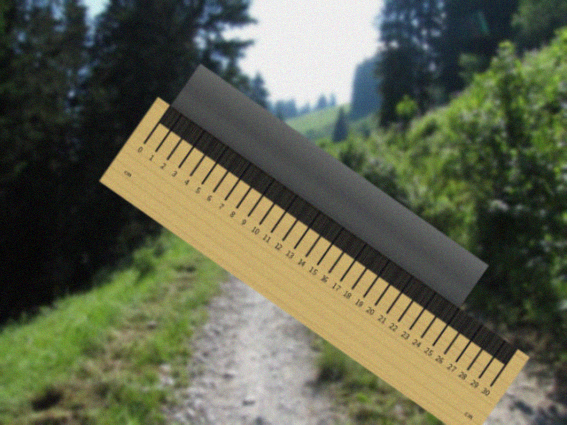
cm 25
